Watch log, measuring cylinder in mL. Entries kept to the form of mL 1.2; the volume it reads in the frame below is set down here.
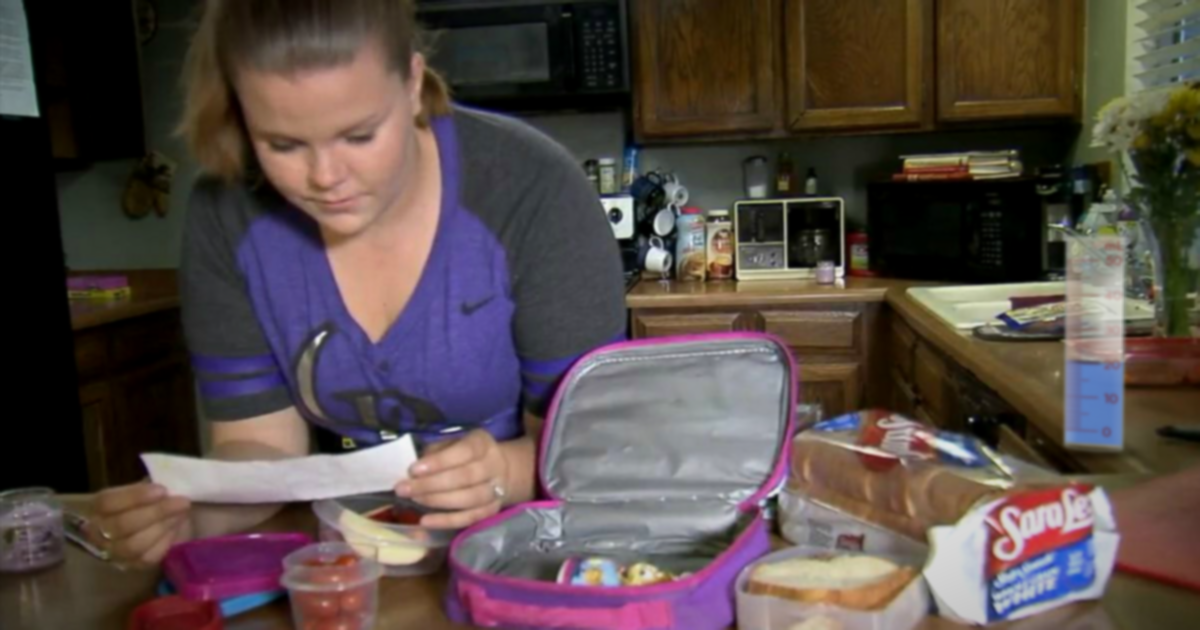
mL 20
